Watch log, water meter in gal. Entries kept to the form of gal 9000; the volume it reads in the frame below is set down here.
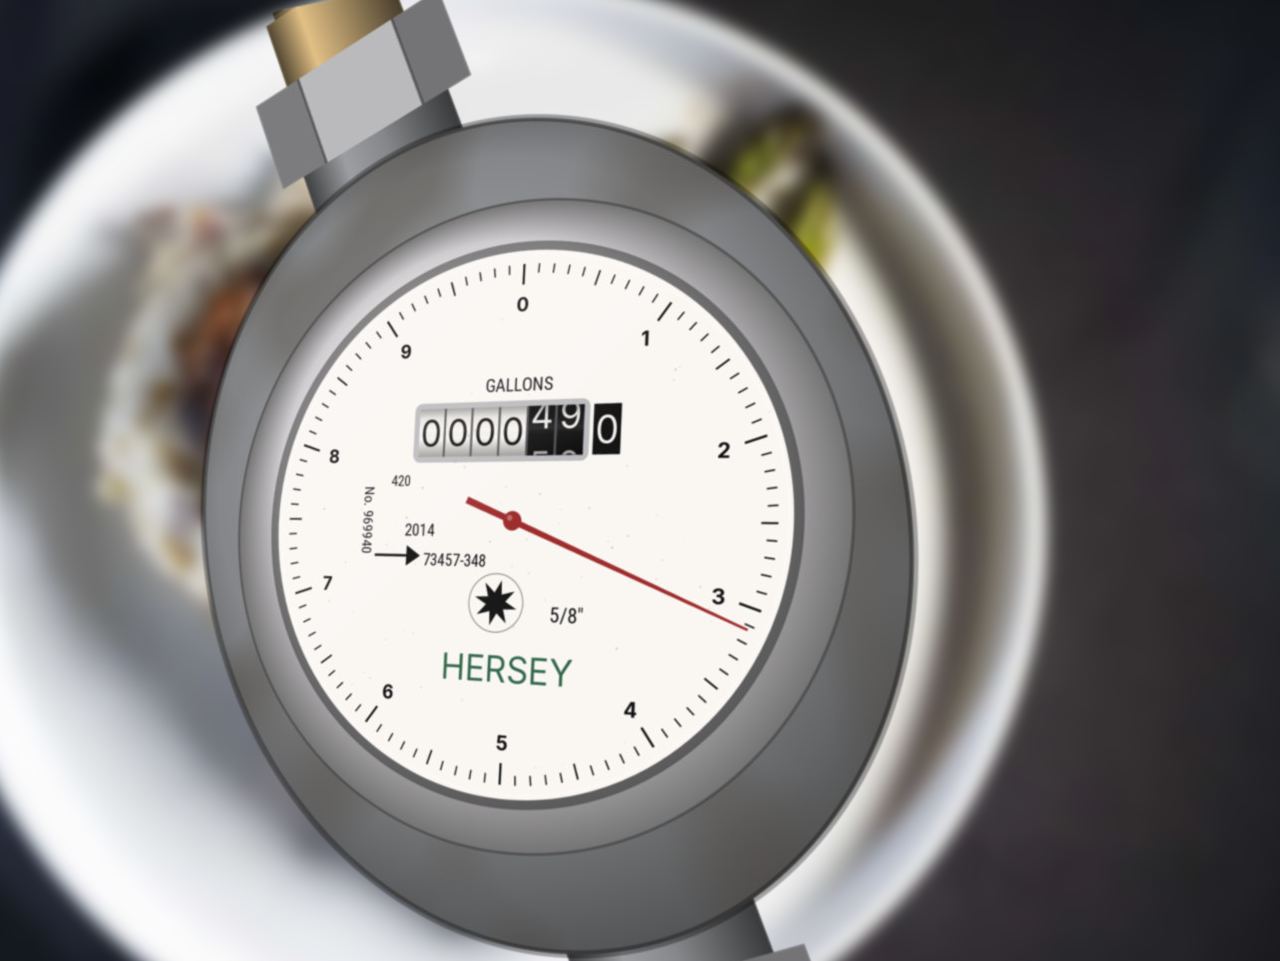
gal 493.1
